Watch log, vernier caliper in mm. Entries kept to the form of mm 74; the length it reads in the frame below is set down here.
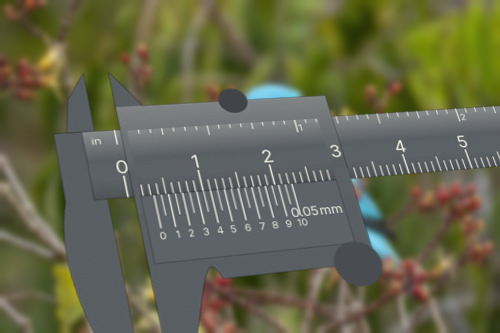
mm 3.4
